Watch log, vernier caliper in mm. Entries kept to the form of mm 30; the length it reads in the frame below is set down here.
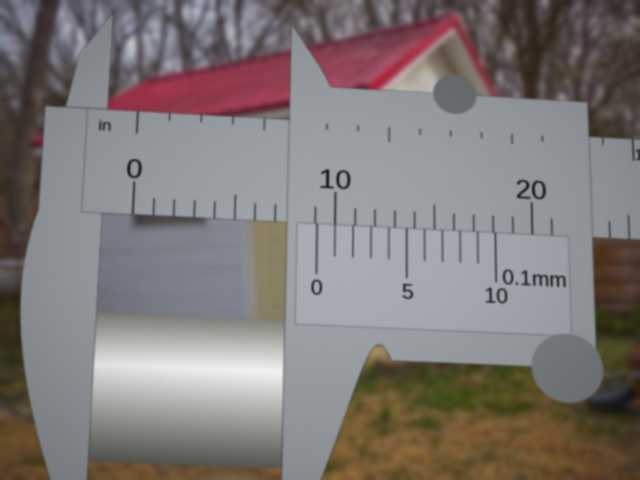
mm 9.1
